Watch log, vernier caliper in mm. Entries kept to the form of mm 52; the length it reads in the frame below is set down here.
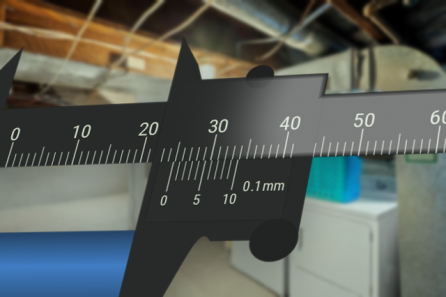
mm 24.8
